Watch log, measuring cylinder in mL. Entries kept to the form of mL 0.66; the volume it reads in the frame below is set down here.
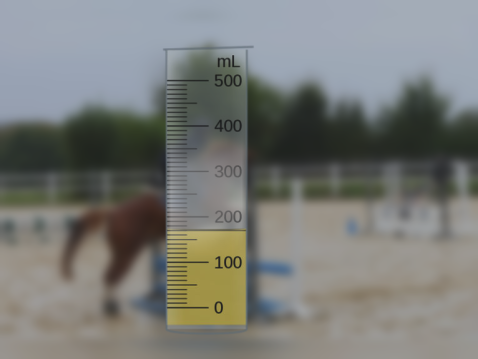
mL 170
